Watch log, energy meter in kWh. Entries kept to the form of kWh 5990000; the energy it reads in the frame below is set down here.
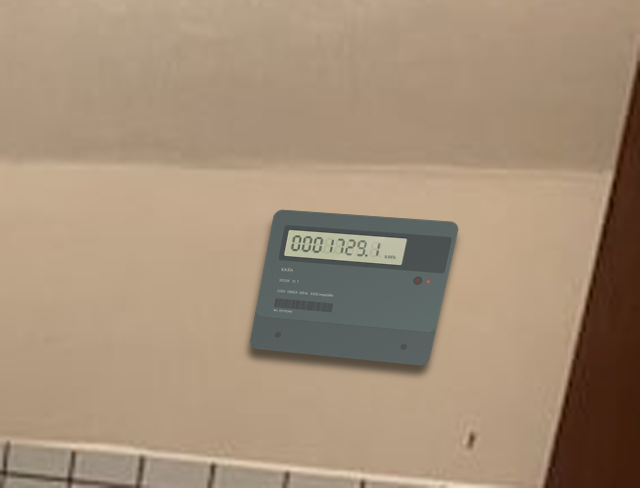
kWh 1729.1
